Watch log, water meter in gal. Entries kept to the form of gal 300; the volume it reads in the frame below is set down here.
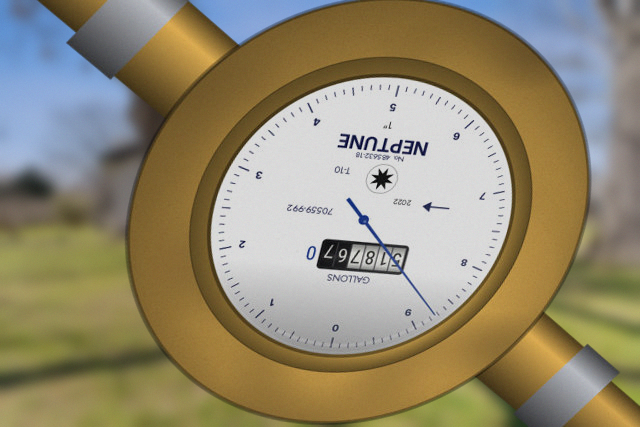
gal 5187668.7
